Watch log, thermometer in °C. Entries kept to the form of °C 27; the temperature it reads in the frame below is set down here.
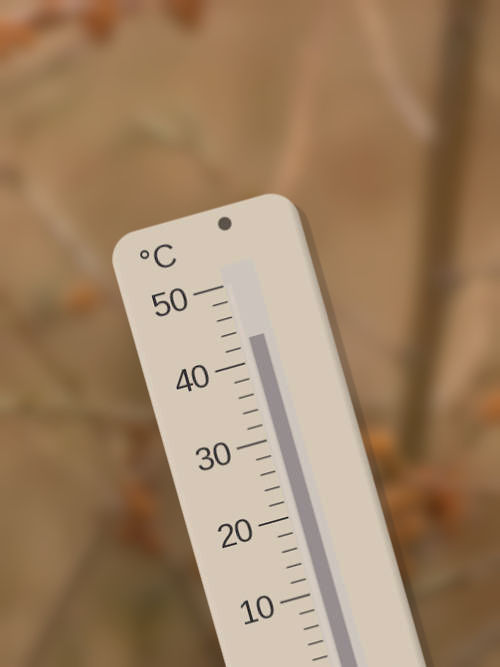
°C 43
